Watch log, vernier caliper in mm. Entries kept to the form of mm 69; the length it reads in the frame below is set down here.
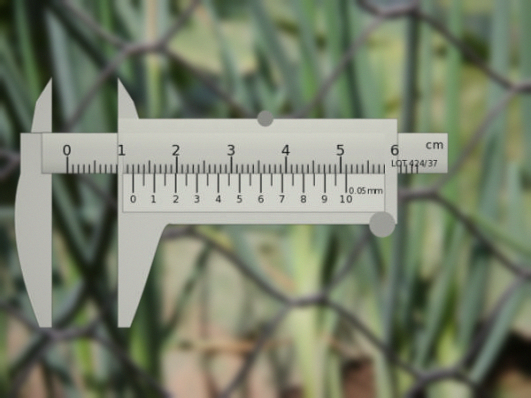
mm 12.0
